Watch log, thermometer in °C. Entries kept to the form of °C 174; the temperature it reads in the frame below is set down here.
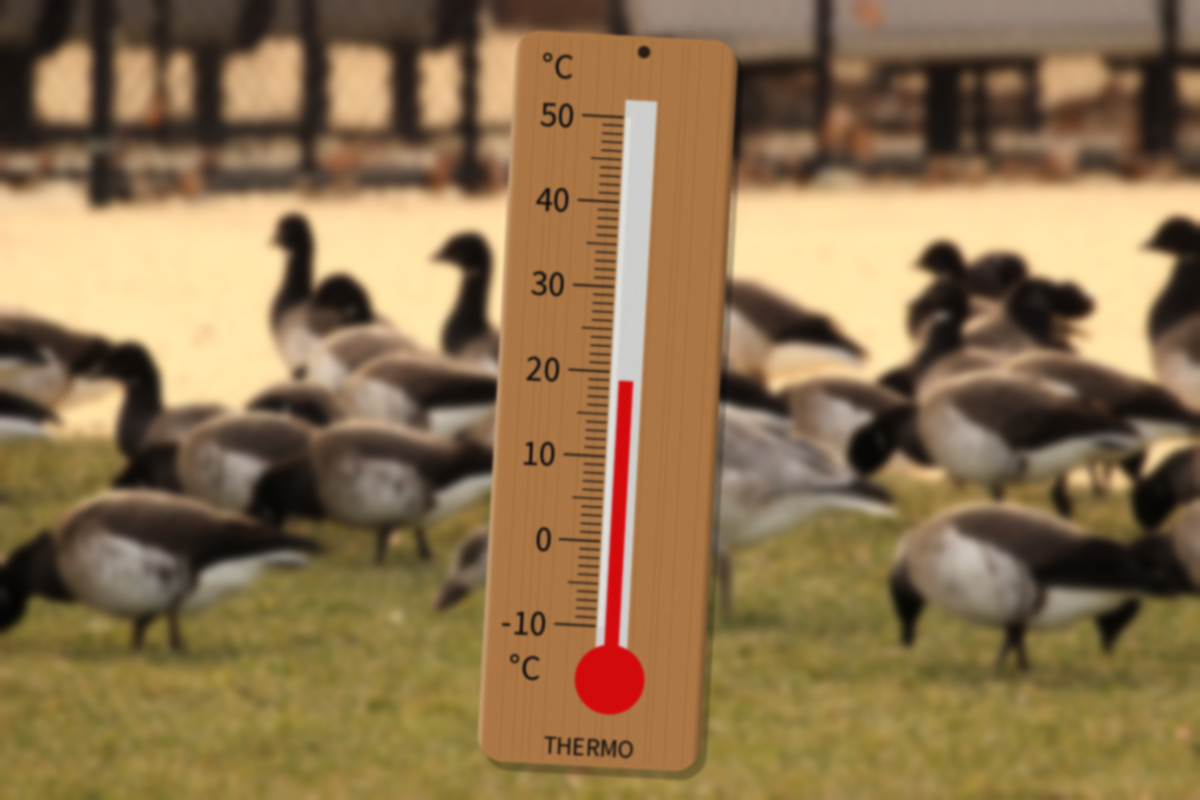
°C 19
